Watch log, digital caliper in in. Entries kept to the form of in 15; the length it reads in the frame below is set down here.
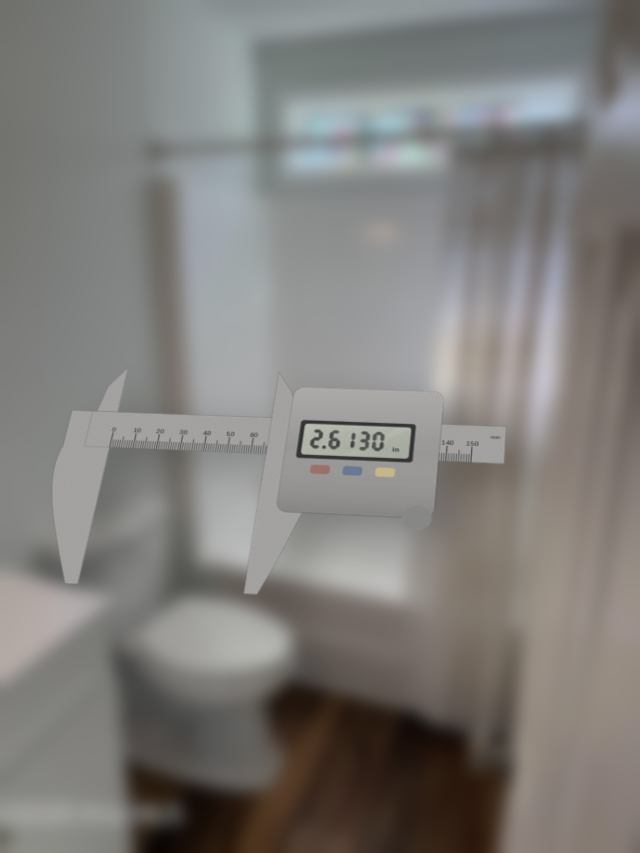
in 2.6130
